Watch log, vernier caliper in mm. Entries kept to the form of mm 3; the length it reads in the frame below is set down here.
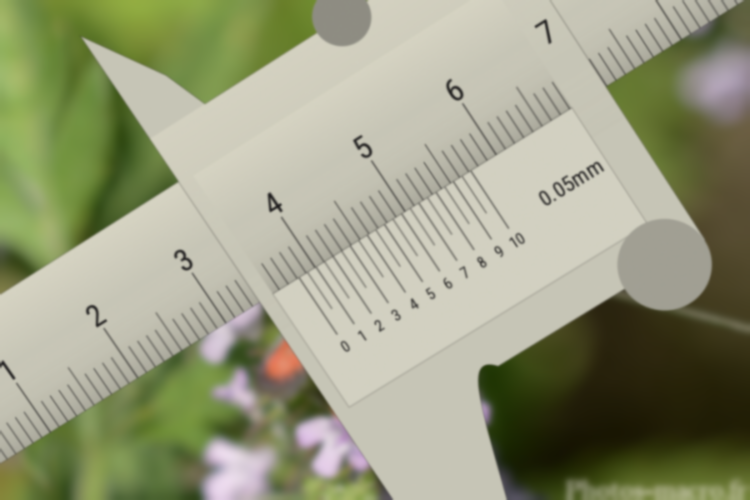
mm 38.2
